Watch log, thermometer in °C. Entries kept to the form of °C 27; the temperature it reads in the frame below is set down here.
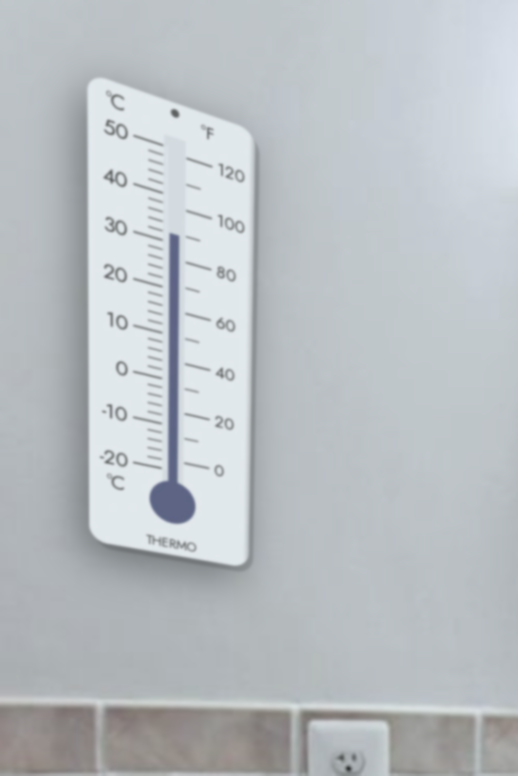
°C 32
